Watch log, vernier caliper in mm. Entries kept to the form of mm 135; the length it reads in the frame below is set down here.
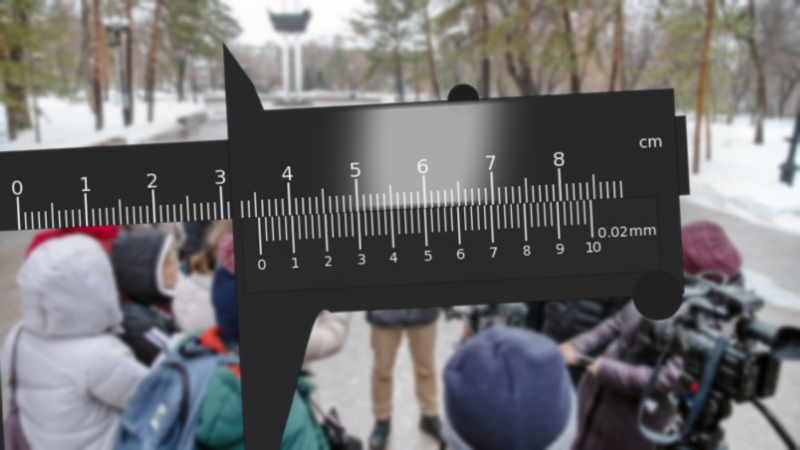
mm 35.4
